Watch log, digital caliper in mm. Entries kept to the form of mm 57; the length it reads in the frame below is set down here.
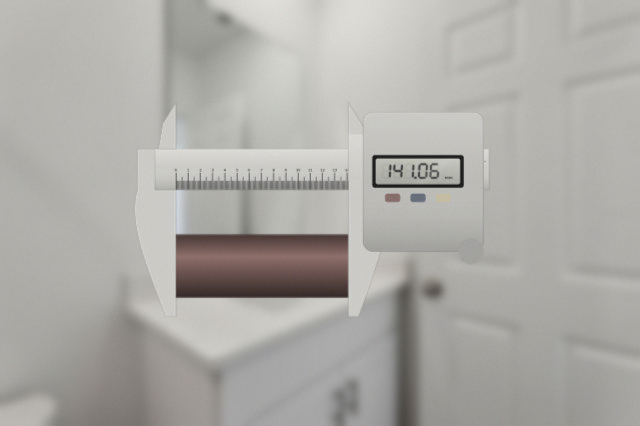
mm 141.06
